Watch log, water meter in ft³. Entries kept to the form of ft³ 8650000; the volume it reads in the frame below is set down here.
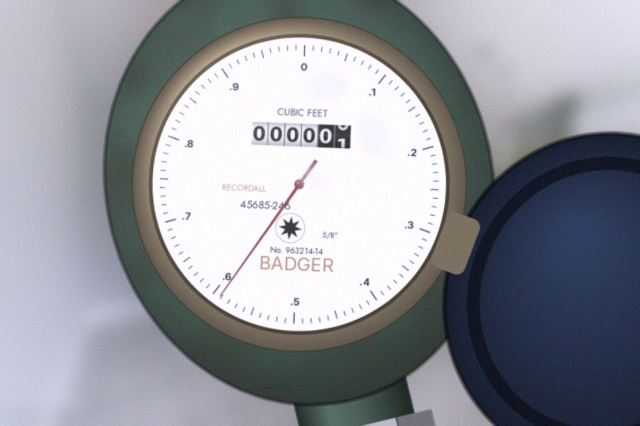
ft³ 0.59
